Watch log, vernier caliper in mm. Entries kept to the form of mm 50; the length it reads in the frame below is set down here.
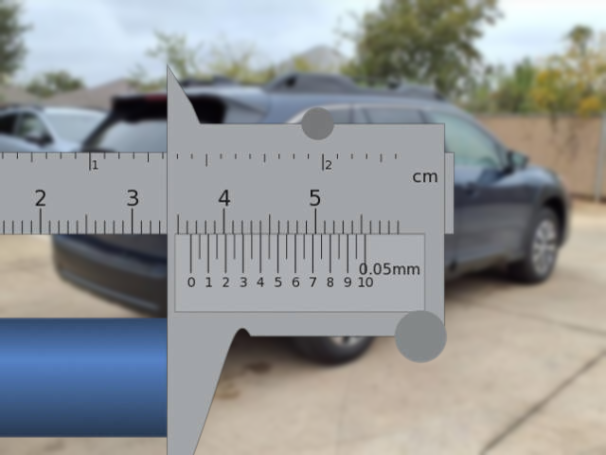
mm 36.4
